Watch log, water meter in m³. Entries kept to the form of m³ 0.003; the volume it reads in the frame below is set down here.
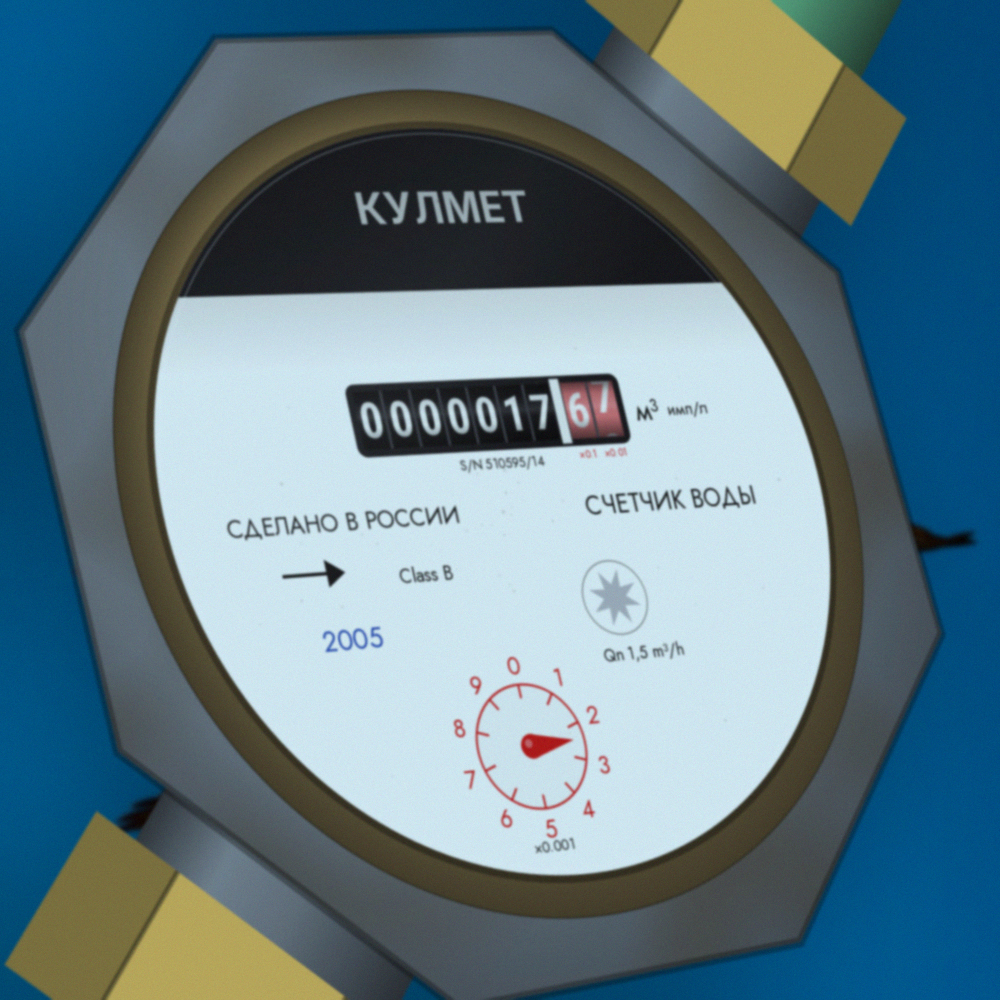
m³ 17.672
